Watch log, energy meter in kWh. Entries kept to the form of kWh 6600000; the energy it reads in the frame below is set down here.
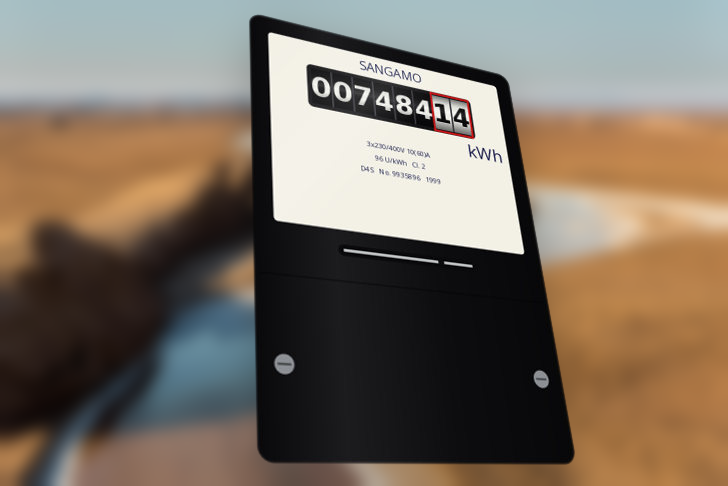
kWh 7484.14
